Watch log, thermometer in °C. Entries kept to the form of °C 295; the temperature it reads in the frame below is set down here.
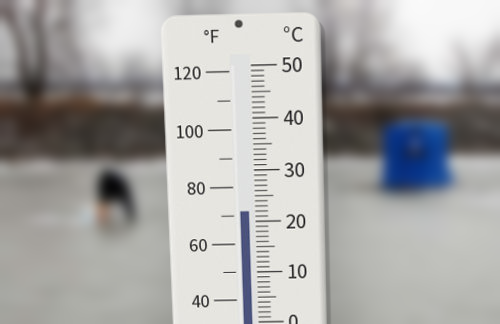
°C 22
